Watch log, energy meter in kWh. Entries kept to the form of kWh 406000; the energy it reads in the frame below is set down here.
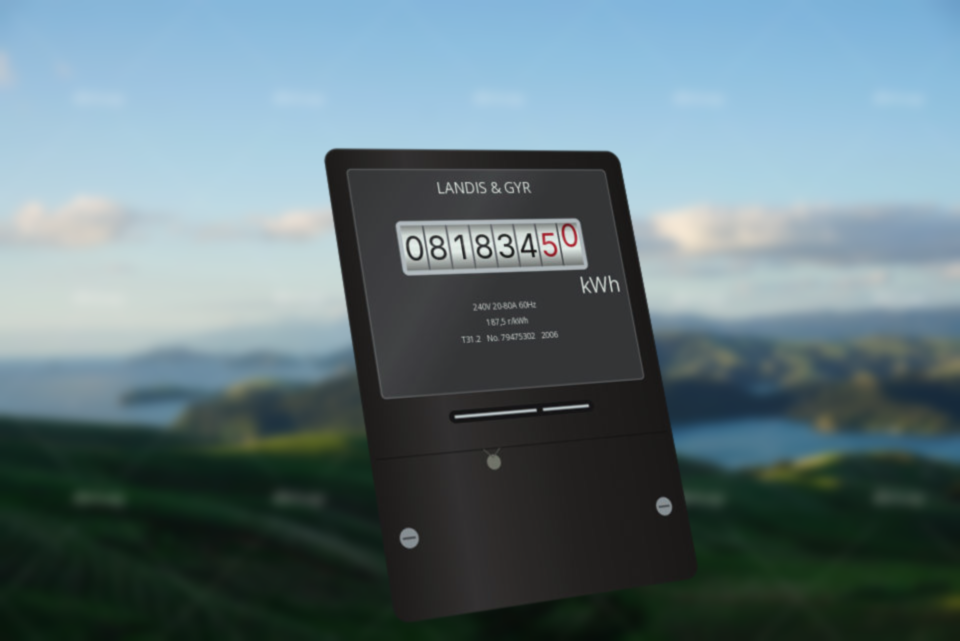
kWh 81834.50
